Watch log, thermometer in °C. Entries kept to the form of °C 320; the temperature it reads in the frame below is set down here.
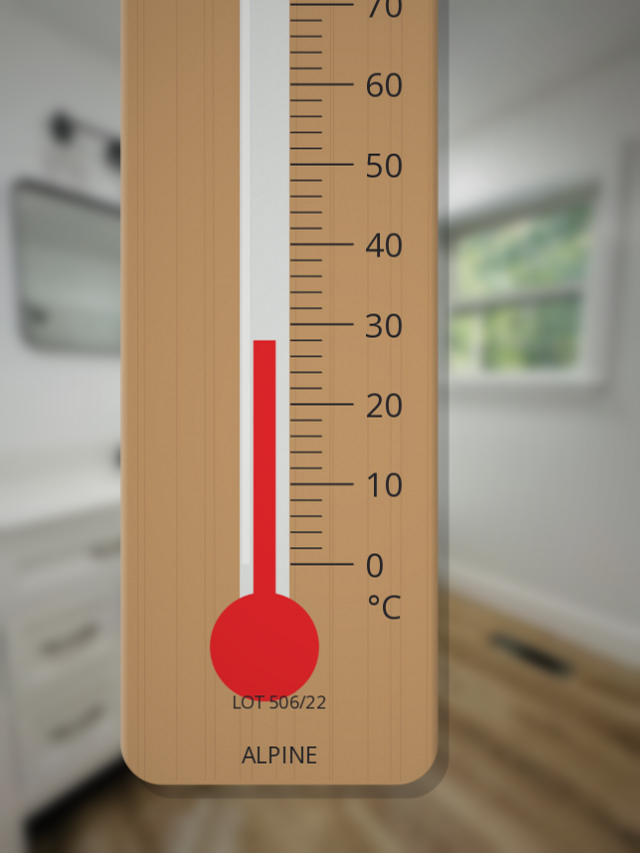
°C 28
